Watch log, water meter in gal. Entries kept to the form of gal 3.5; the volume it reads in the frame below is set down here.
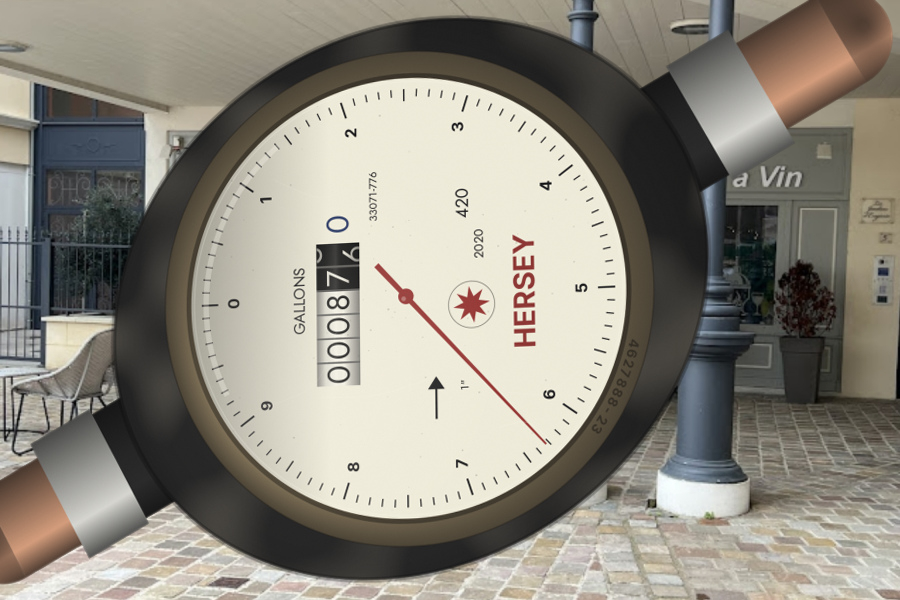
gal 8756.3
